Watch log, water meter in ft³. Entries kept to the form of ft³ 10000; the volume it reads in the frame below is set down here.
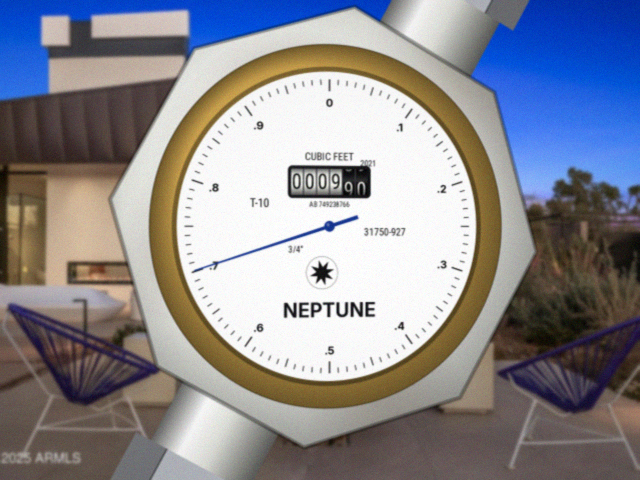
ft³ 989.70
